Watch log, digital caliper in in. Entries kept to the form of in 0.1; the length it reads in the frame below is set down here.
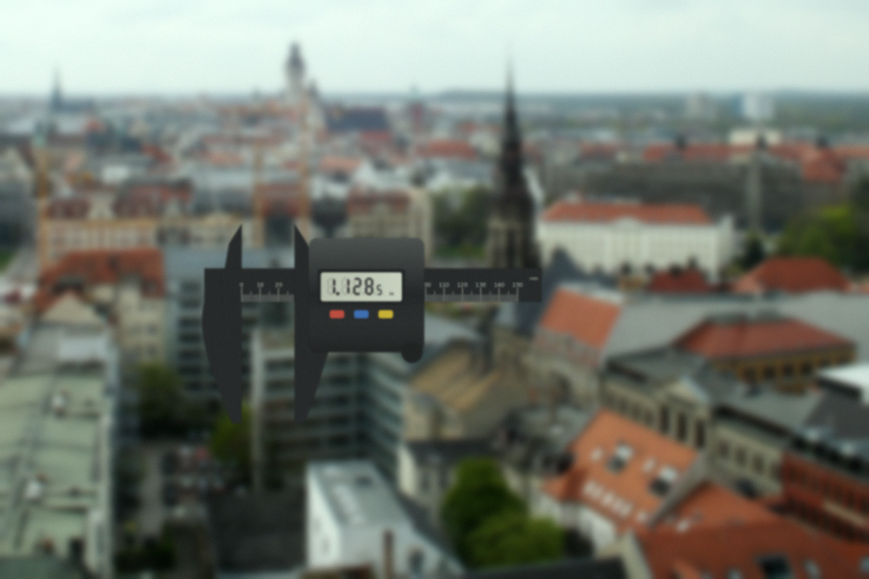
in 1.1285
